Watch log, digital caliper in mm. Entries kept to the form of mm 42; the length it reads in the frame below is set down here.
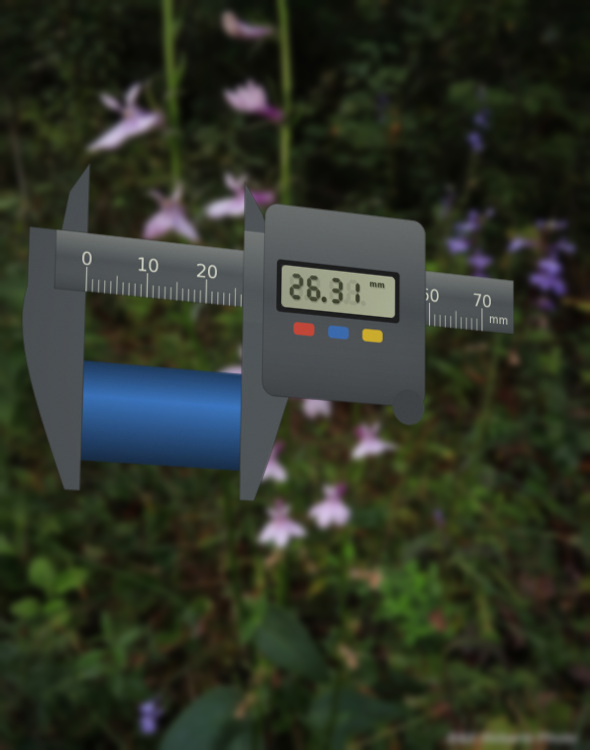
mm 26.31
